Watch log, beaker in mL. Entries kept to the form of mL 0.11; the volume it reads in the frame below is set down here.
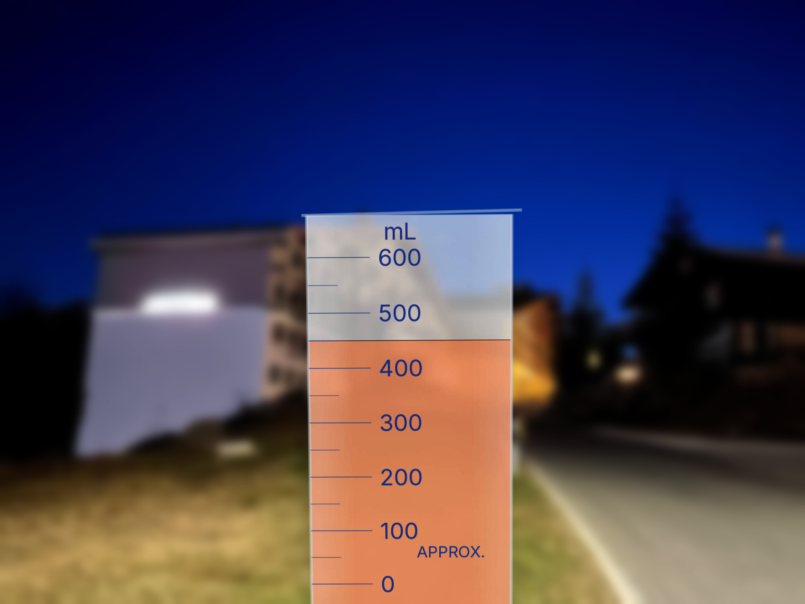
mL 450
